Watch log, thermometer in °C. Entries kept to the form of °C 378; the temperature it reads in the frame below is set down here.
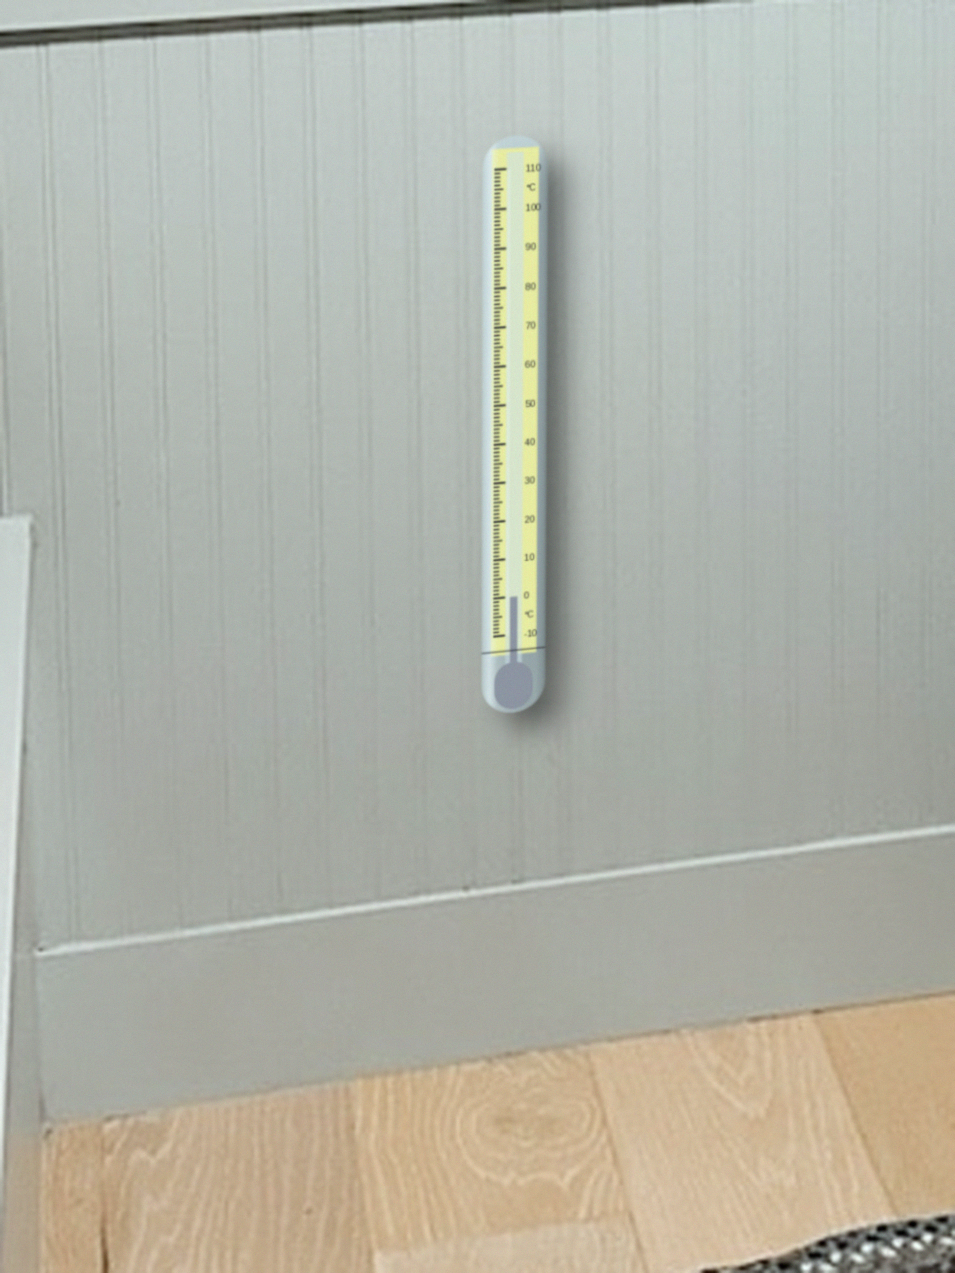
°C 0
